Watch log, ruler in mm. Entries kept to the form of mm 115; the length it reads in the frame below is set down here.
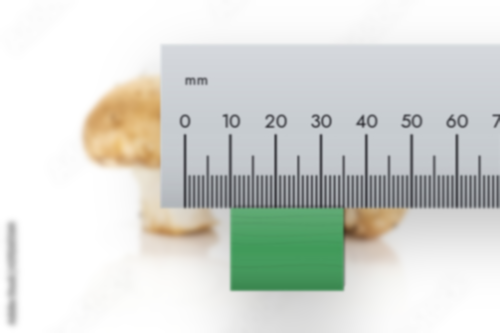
mm 25
